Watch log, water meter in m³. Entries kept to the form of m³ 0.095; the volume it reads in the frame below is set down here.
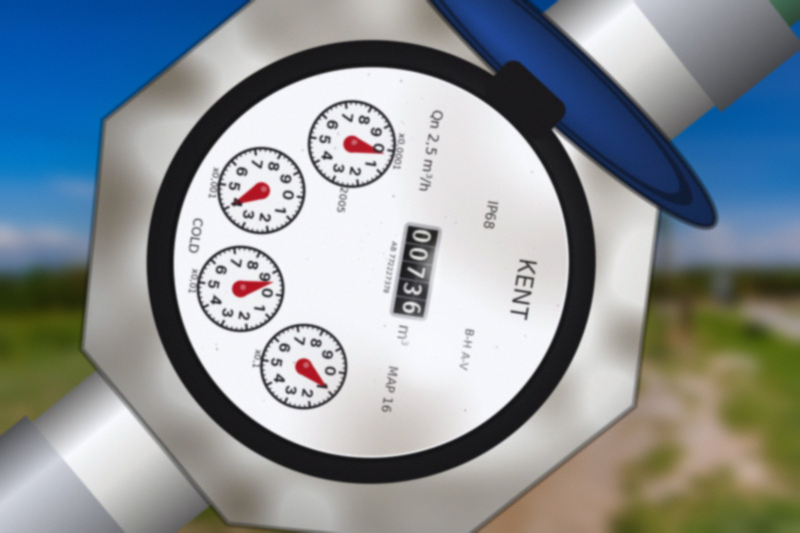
m³ 736.0940
